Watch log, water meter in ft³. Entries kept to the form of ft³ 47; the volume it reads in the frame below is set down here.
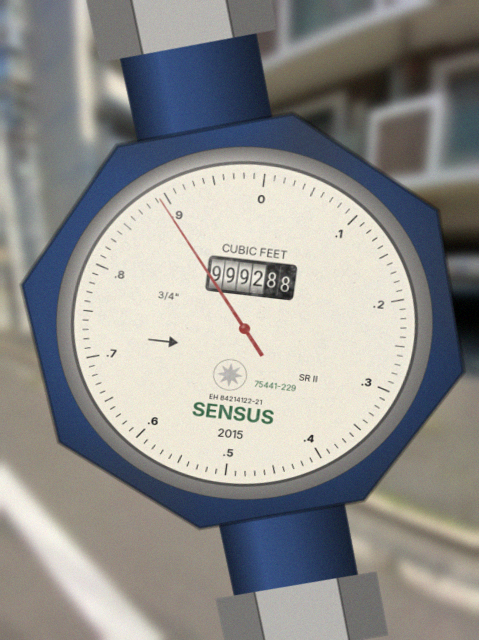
ft³ 999287.89
